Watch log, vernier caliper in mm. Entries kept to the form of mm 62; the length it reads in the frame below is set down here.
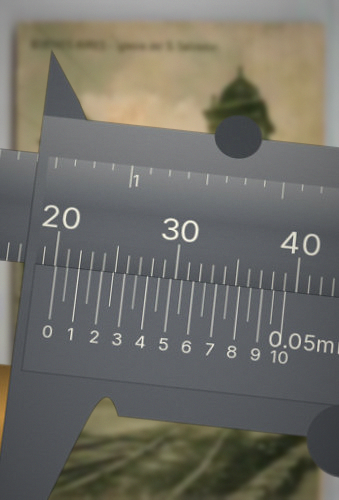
mm 20.1
